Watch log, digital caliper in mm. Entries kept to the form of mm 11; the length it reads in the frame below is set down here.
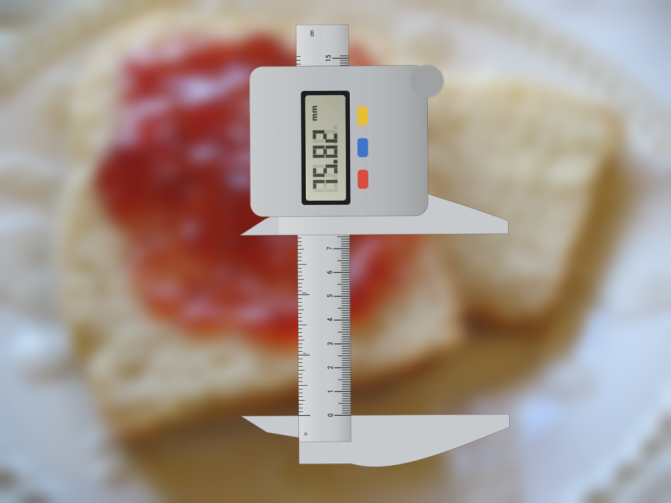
mm 75.82
